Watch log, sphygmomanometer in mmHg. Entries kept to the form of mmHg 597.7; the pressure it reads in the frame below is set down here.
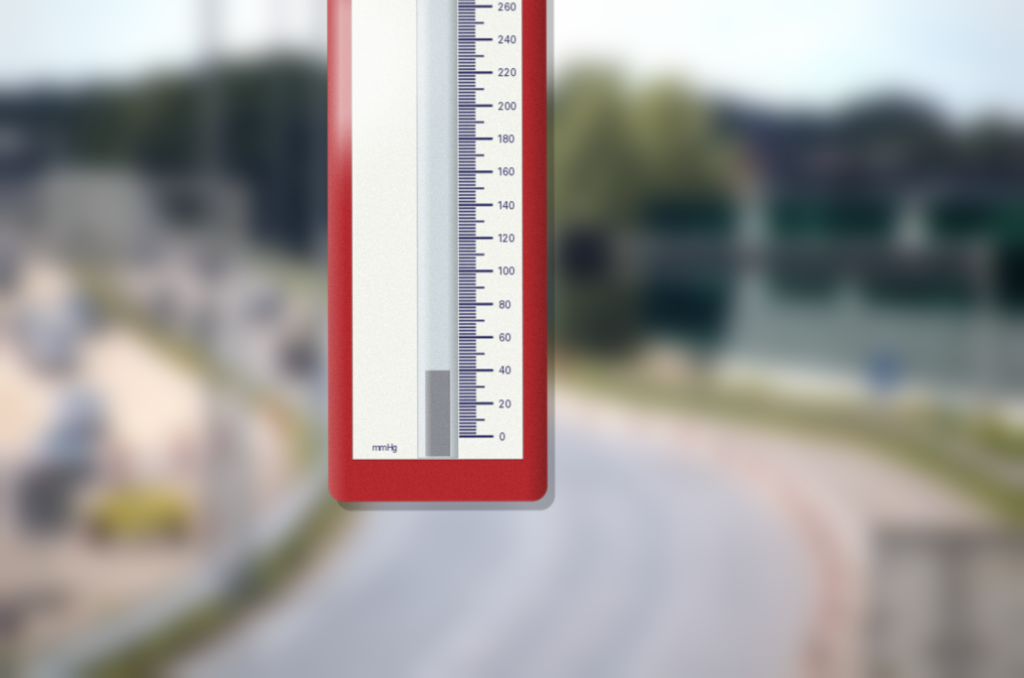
mmHg 40
